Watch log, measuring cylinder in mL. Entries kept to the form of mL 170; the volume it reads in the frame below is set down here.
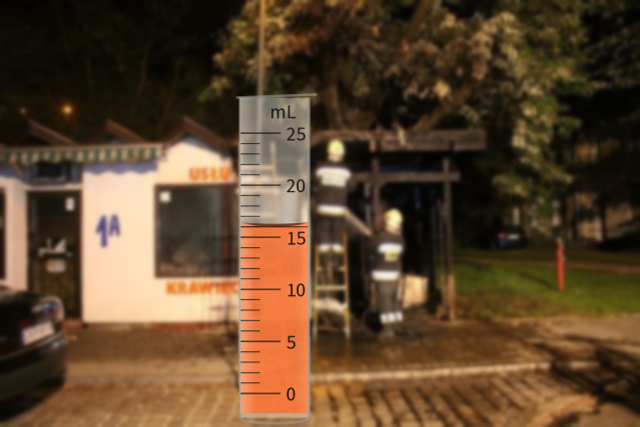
mL 16
